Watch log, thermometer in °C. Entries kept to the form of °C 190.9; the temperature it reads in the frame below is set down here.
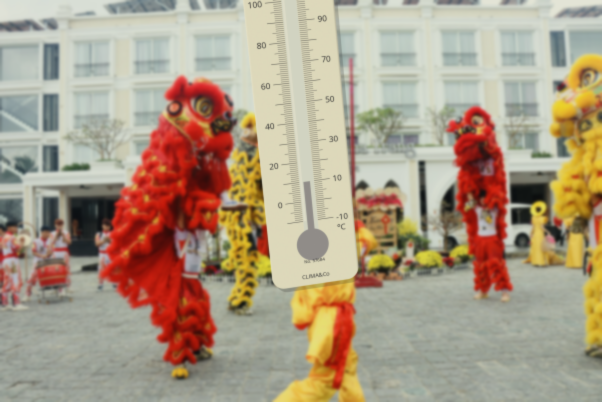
°C 10
